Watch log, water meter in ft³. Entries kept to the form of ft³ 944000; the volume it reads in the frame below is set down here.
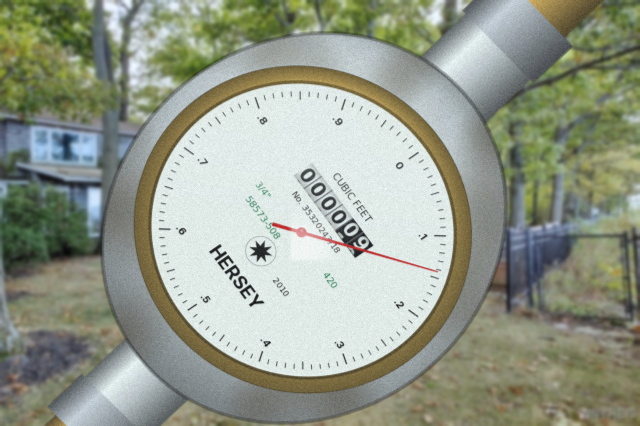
ft³ 9.14
